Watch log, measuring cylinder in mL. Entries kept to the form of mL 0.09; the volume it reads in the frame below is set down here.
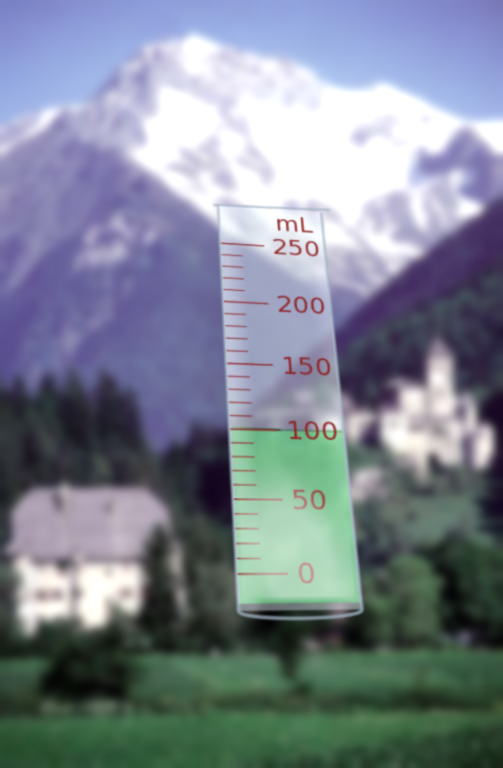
mL 100
